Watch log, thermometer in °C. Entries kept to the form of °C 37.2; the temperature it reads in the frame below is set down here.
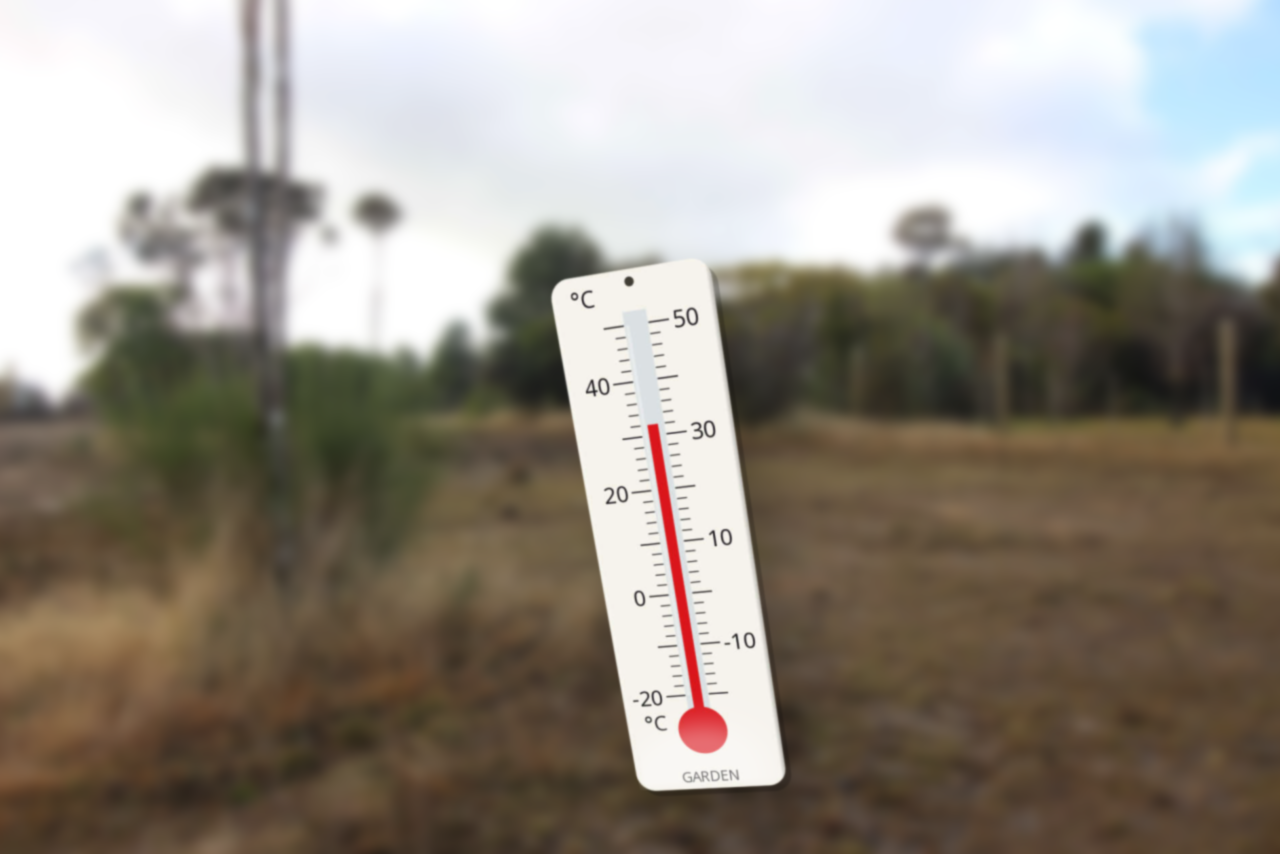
°C 32
